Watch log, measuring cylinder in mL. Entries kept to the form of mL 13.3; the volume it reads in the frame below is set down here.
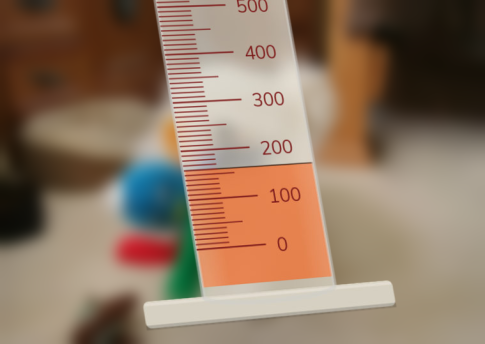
mL 160
